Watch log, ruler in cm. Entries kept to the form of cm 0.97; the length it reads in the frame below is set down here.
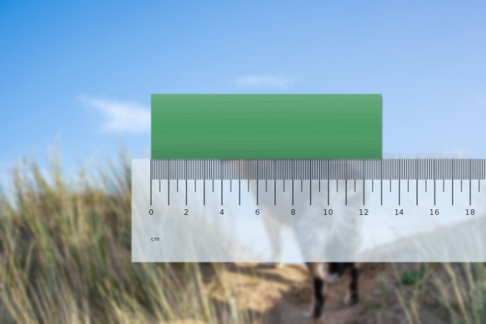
cm 13
